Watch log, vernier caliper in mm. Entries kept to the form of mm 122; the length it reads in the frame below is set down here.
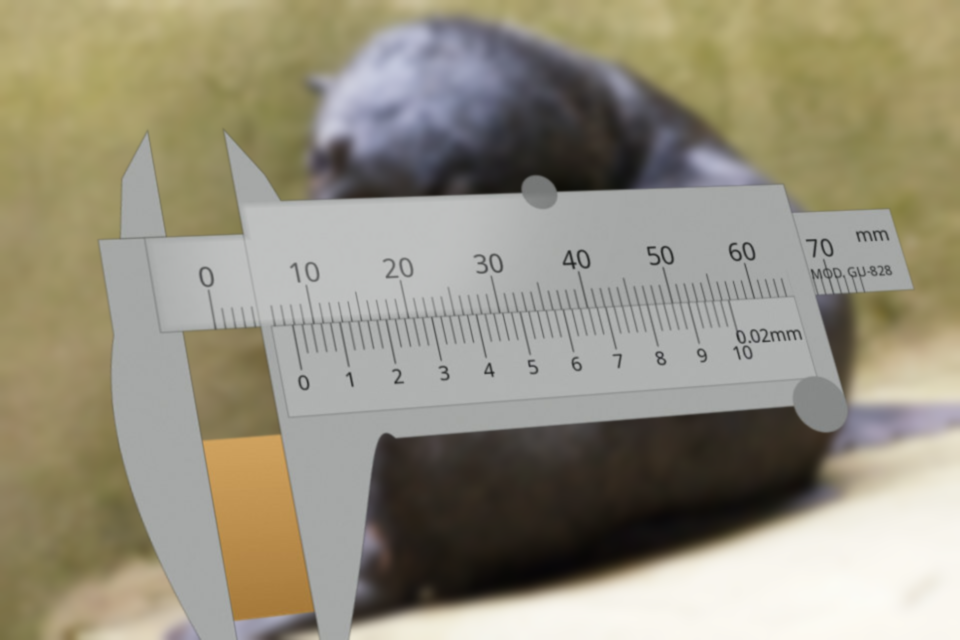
mm 7.8
